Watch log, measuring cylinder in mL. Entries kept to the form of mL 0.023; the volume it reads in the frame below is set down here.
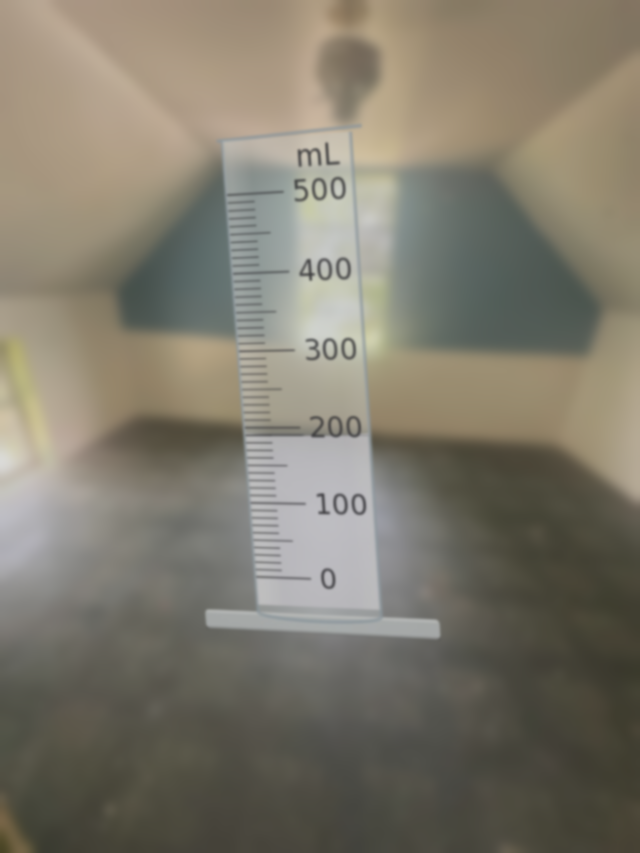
mL 190
